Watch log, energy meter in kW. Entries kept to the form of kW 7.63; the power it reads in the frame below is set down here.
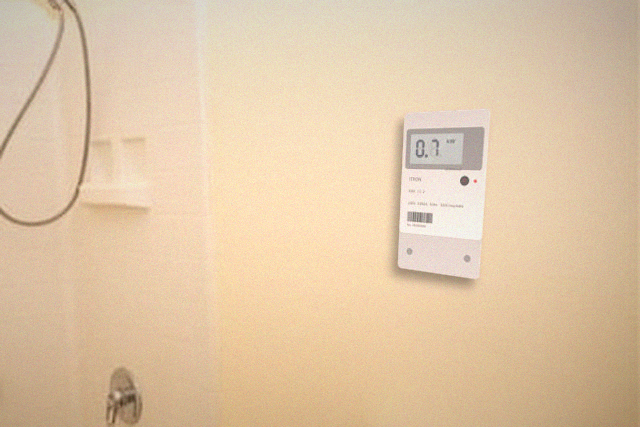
kW 0.7
